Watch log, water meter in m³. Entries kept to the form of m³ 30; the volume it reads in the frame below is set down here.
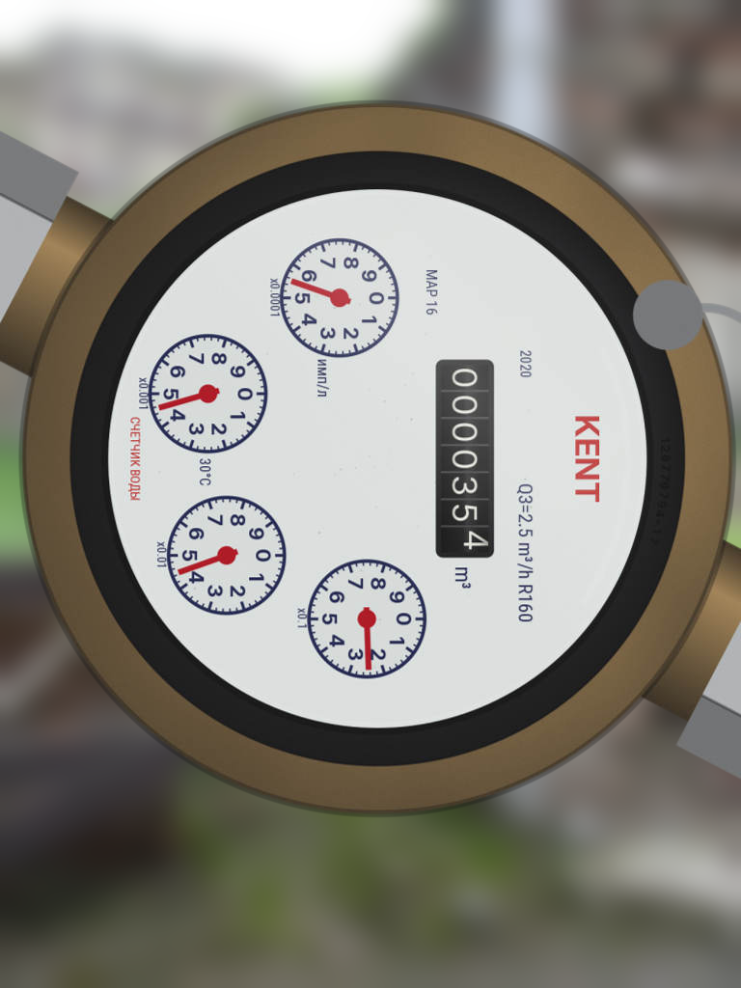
m³ 354.2445
